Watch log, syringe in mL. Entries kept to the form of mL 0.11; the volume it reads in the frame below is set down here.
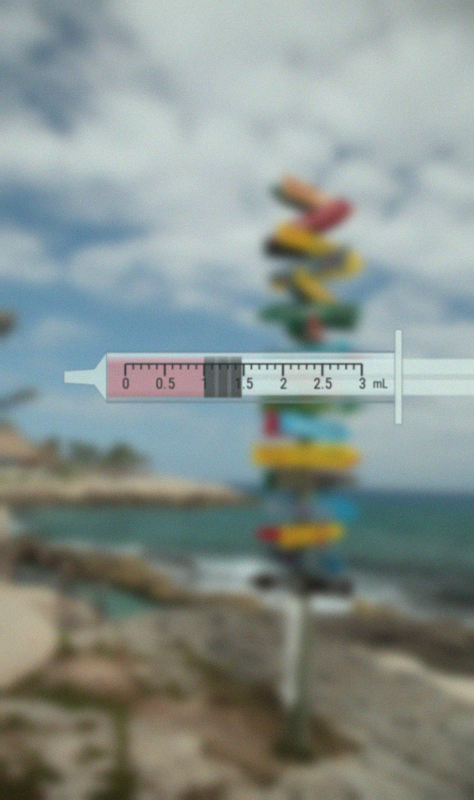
mL 1
